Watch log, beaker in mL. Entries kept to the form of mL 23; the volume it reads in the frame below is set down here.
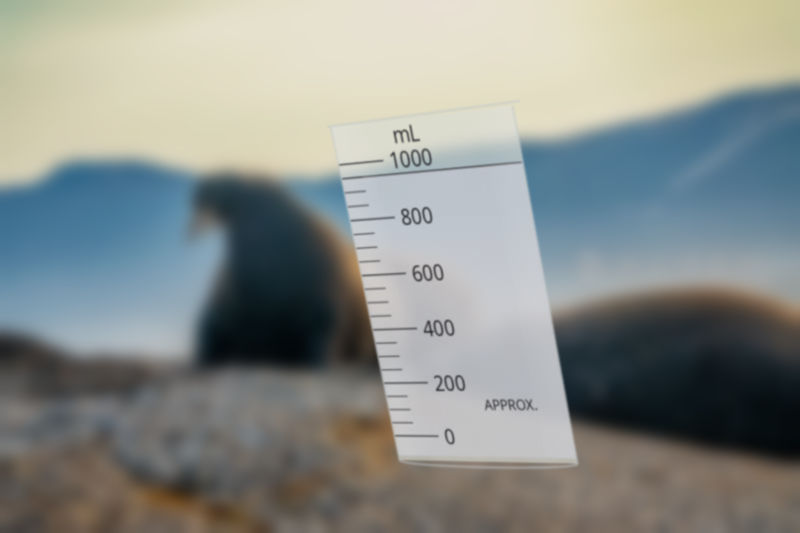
mL 950
